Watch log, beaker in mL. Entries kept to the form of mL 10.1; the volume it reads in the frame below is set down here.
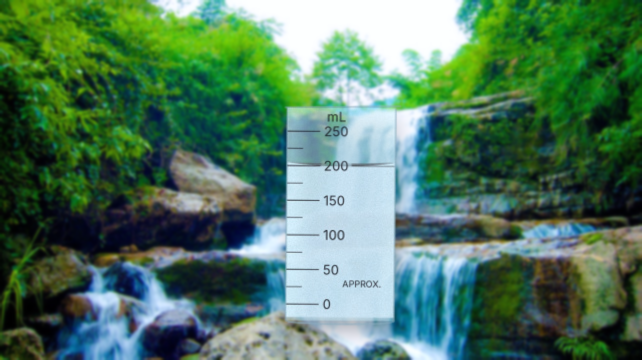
mL 200
